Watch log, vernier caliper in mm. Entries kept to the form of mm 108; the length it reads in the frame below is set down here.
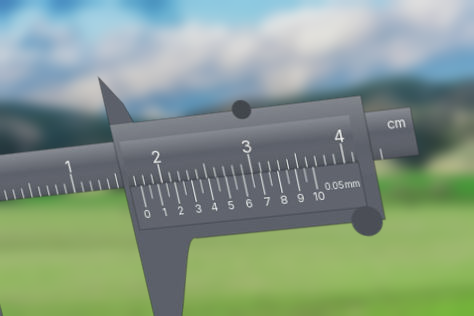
mm 17.6
